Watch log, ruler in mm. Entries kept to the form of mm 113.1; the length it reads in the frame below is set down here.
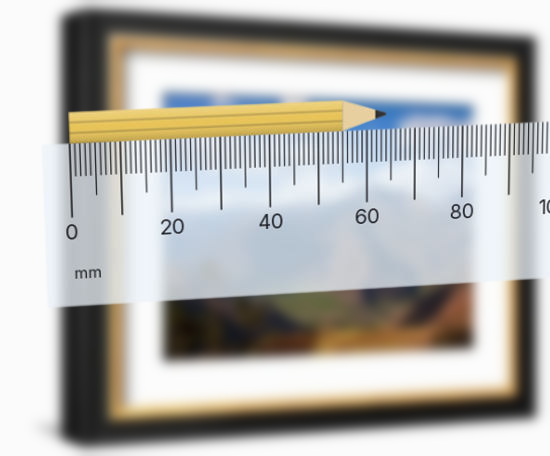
mm 64
